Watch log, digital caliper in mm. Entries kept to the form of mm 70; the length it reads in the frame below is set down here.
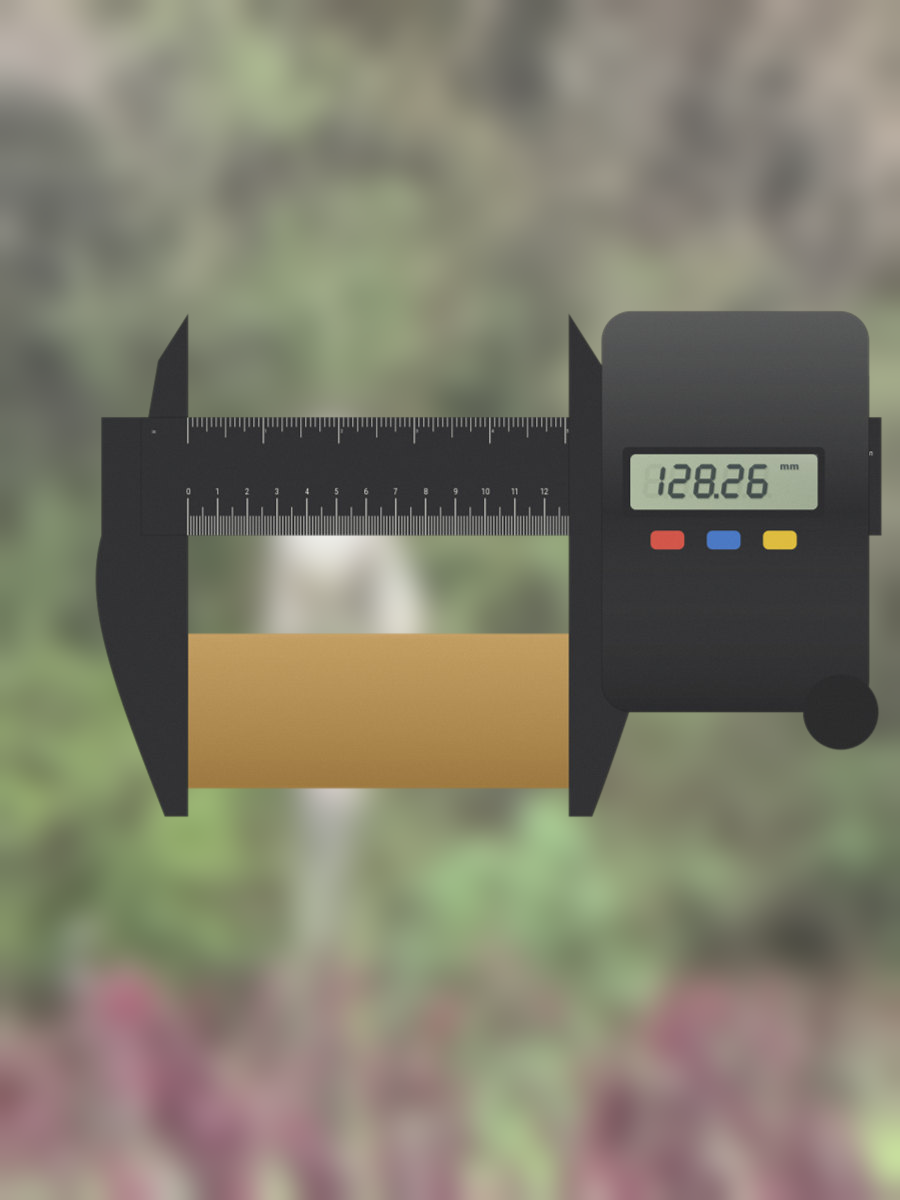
mm 128.26
